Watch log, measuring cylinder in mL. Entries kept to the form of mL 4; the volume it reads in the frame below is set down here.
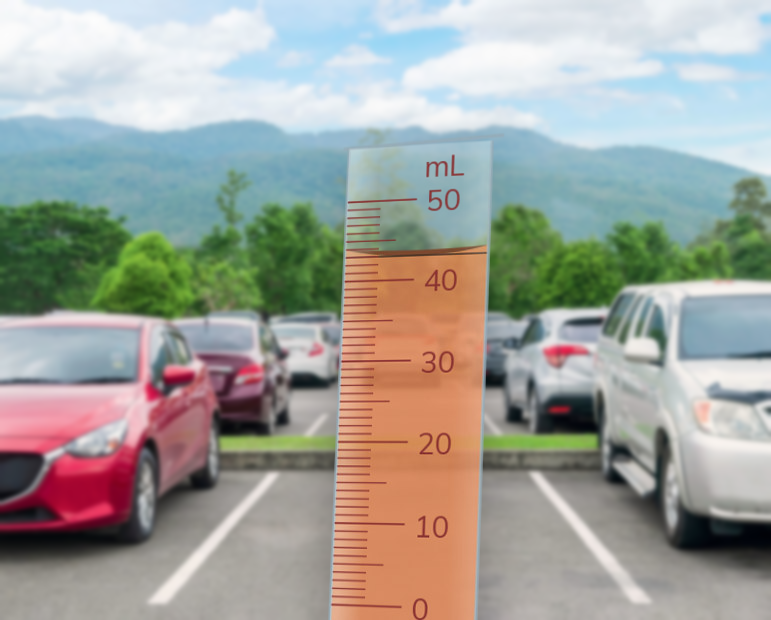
mL 43
